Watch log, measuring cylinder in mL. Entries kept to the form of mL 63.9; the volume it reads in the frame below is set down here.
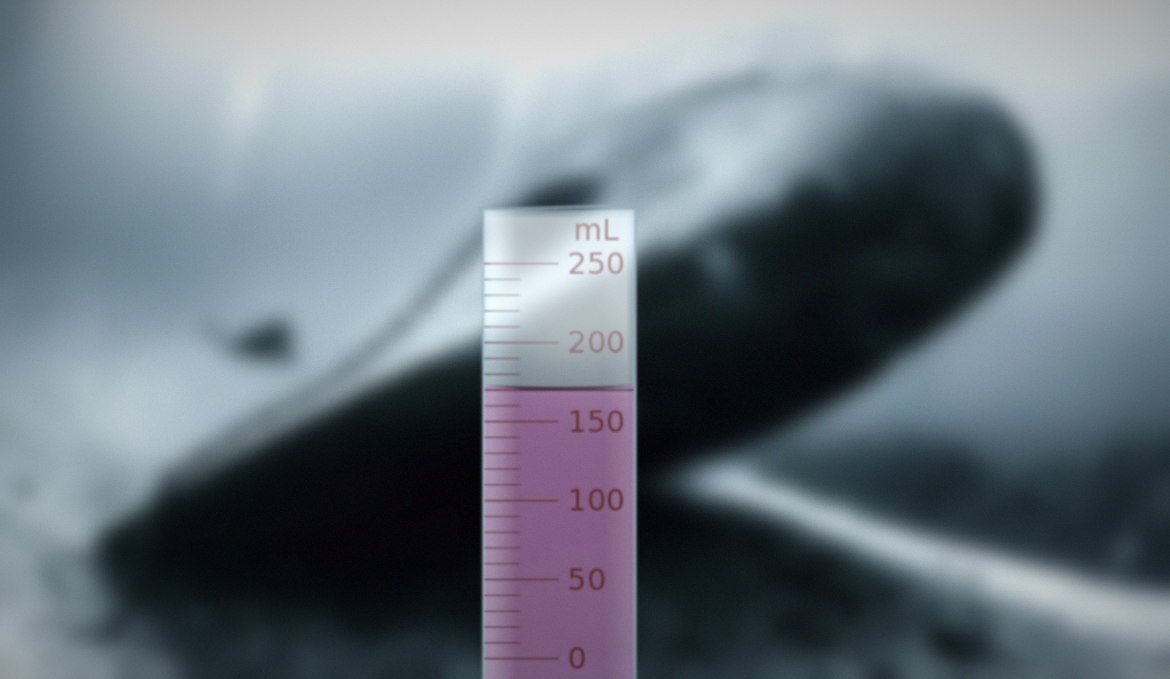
mL 170
